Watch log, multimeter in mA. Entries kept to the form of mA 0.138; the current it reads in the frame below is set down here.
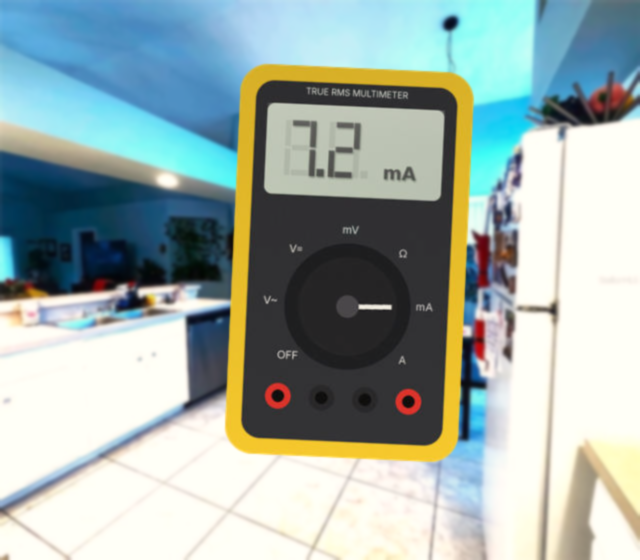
mA 7.2
